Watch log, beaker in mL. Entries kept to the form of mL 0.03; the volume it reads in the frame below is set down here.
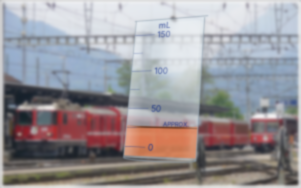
mL 25
